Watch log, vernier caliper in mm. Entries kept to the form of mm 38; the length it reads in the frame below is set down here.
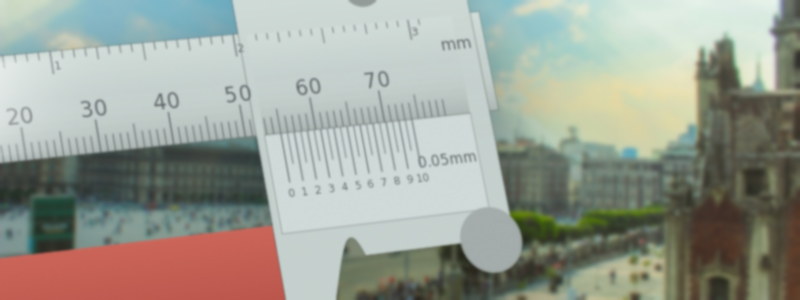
mm 55.0
